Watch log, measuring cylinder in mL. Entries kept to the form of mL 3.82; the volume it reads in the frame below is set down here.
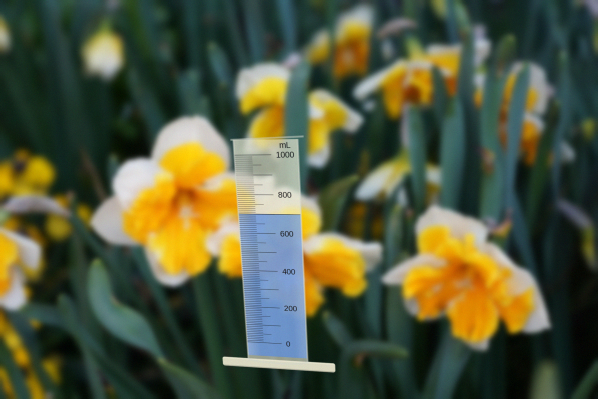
mL 700
